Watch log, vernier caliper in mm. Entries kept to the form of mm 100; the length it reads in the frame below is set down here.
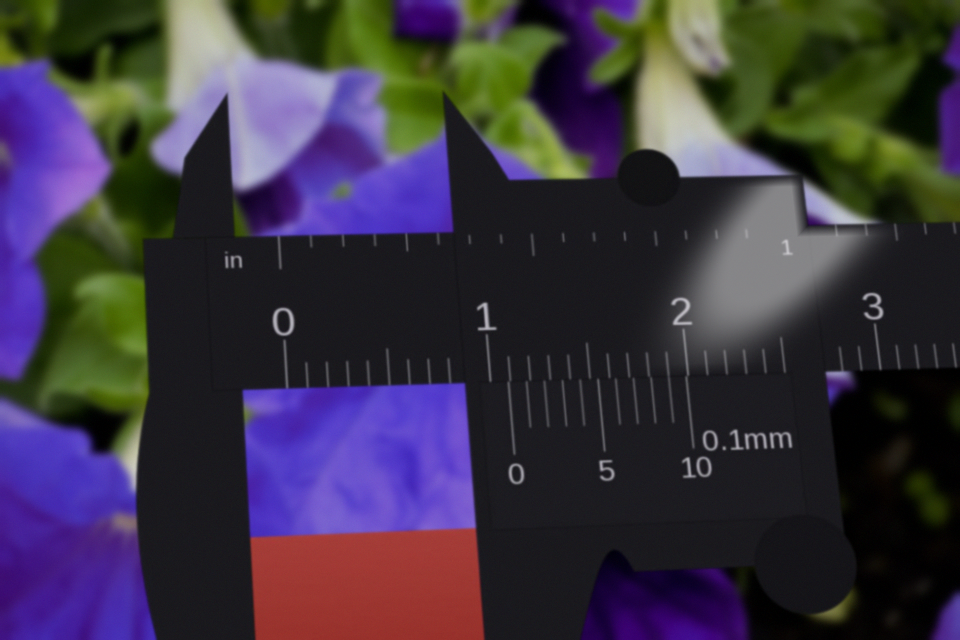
mm 10.9
